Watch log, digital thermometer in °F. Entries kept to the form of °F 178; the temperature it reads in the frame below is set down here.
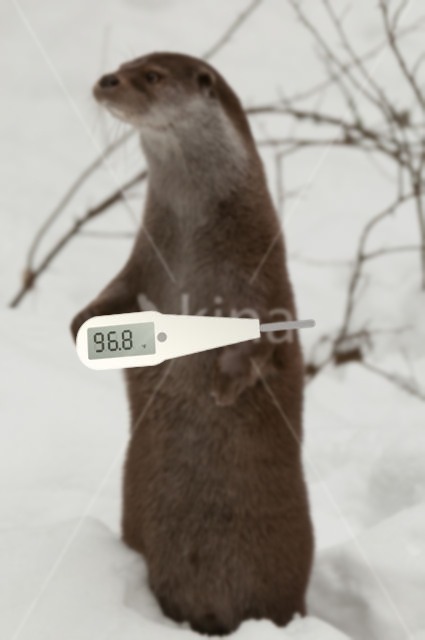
°F 96.8
